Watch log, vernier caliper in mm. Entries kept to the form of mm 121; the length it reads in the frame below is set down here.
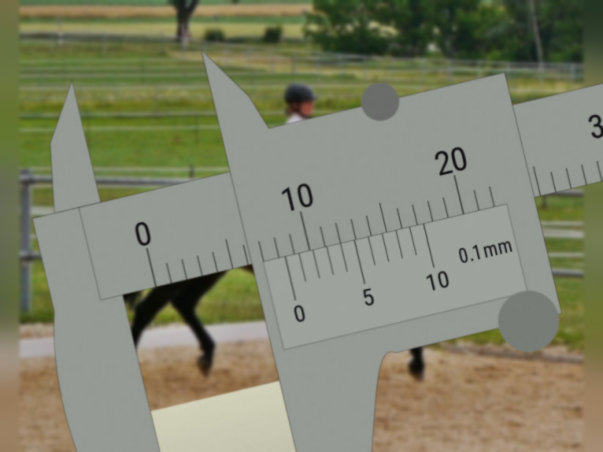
mm 8.4
